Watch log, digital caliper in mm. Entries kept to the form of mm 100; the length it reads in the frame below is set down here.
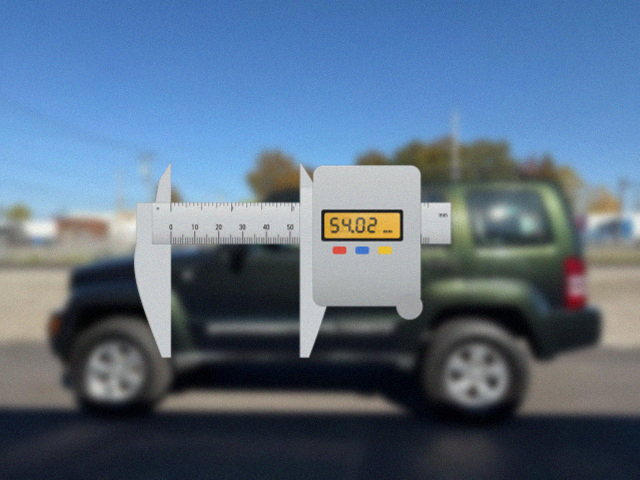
mm 54.02
